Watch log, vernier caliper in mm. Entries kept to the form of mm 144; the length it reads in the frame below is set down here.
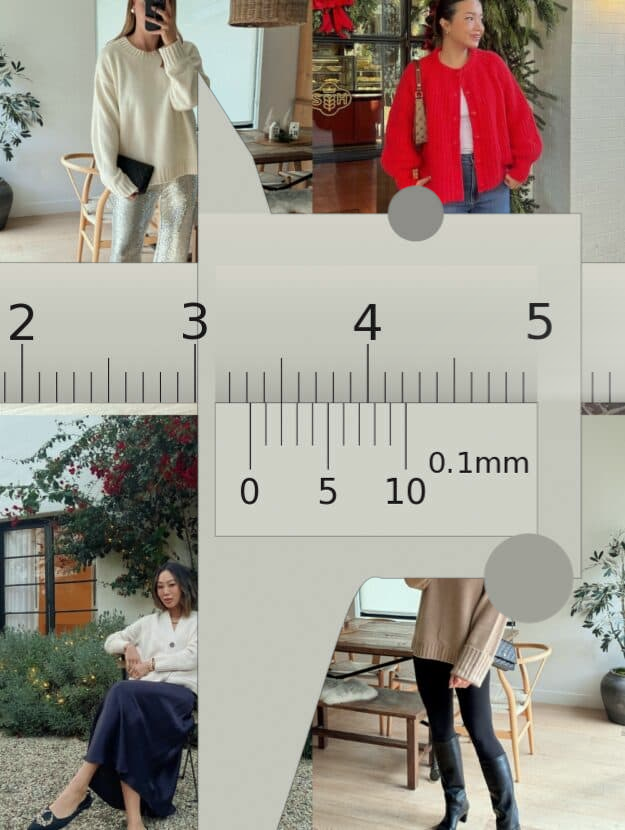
mm 33.2
